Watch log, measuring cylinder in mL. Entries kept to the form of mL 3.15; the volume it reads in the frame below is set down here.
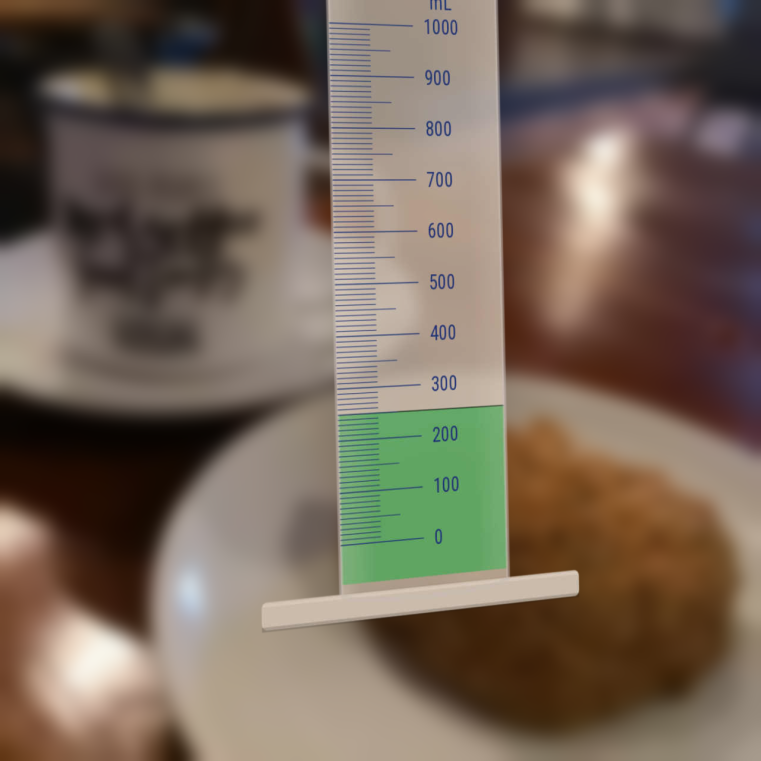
mL 250
